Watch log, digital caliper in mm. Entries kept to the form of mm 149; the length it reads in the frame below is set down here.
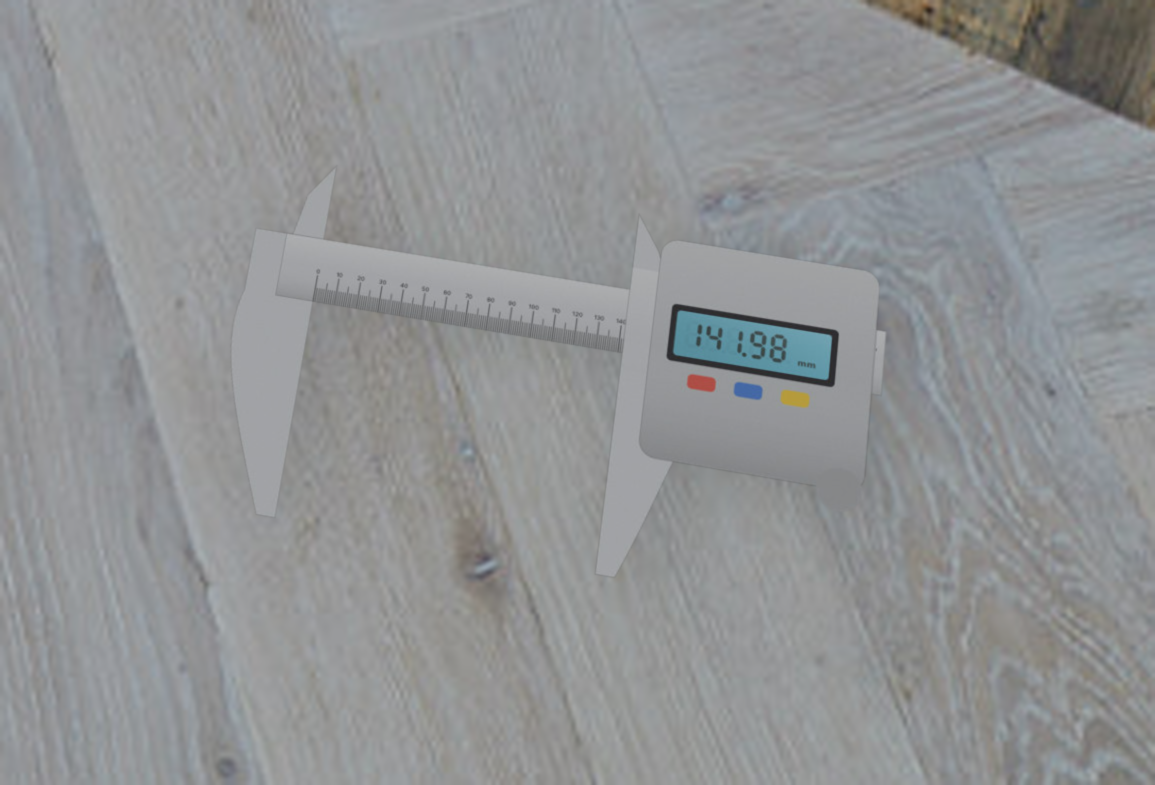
mm 141.98
